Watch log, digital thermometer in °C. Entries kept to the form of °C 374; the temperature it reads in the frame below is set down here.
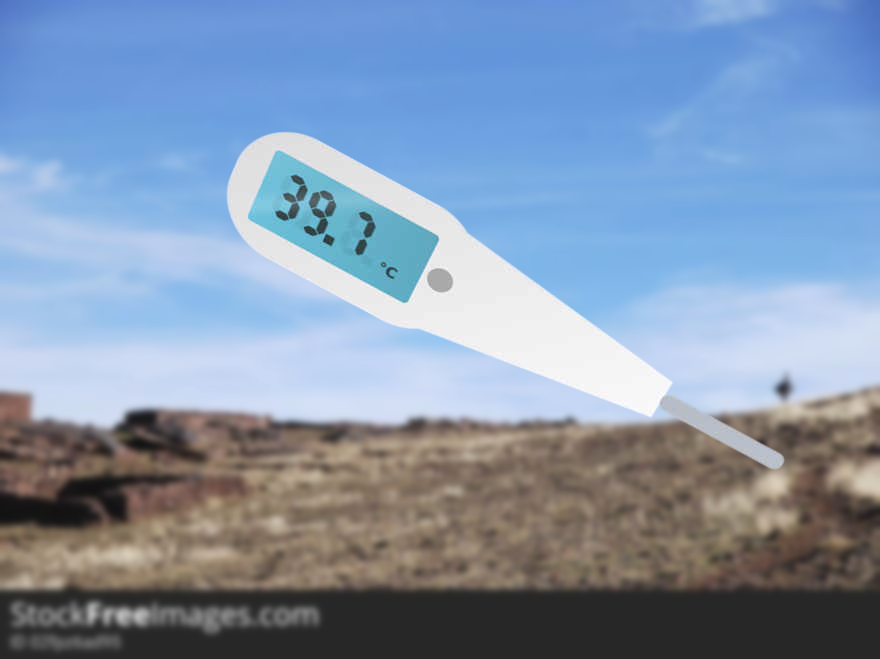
°C 39.7
